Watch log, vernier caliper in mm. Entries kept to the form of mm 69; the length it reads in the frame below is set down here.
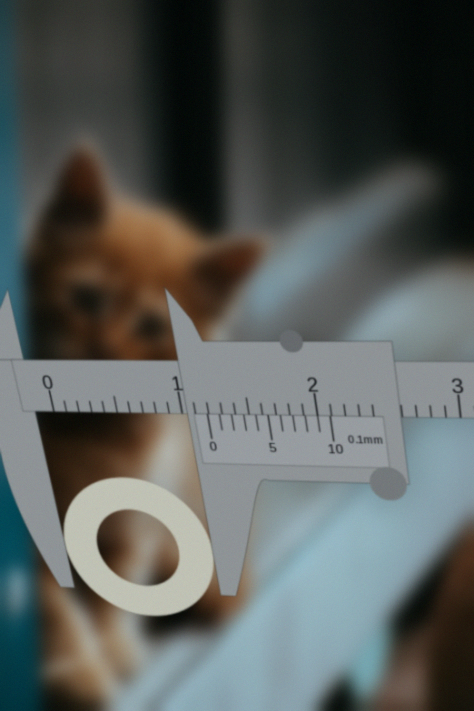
mm 11.9
